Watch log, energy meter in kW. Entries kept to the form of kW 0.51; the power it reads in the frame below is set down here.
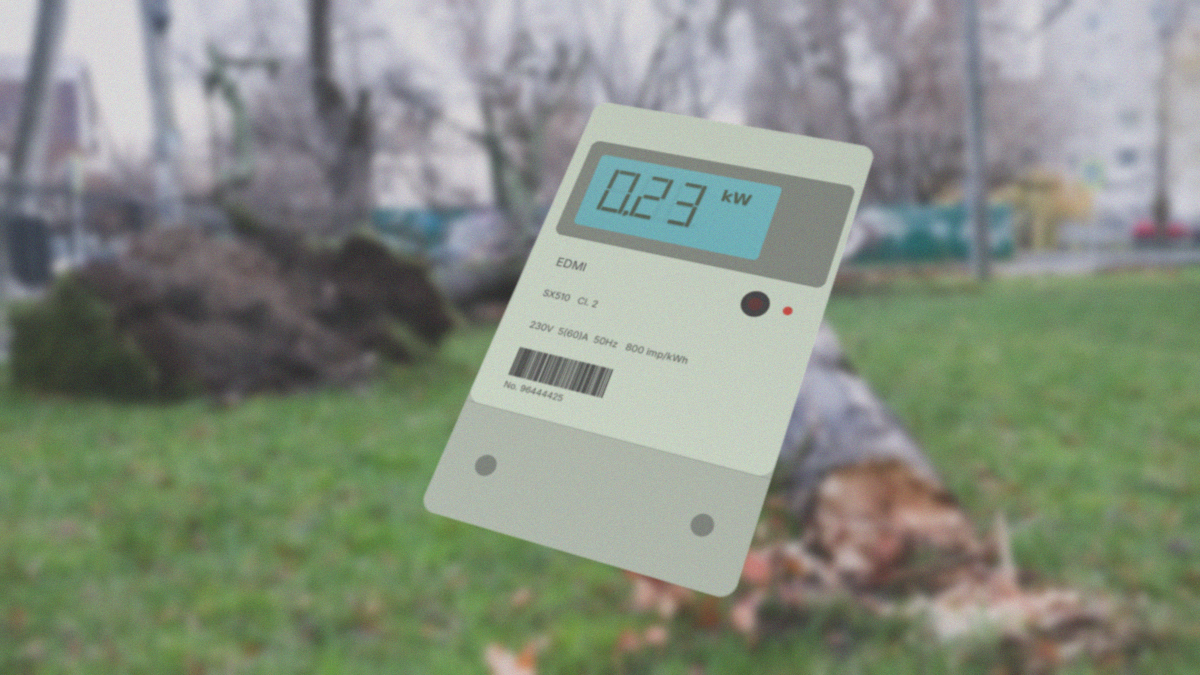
kW 0.23
